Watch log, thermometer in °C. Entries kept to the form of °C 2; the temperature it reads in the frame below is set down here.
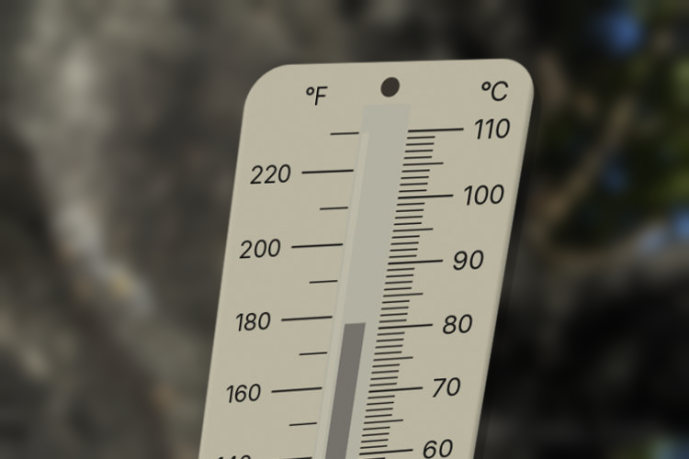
°C 81
